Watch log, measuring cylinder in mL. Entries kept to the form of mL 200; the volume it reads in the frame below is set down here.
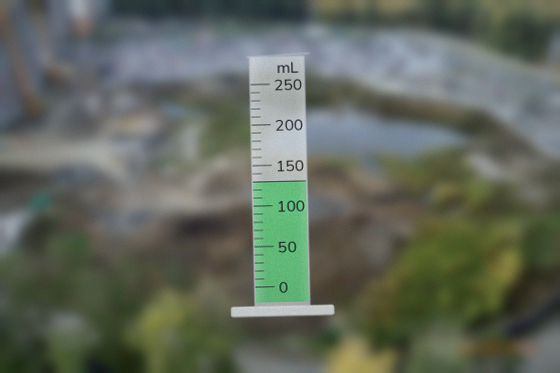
mL 130
